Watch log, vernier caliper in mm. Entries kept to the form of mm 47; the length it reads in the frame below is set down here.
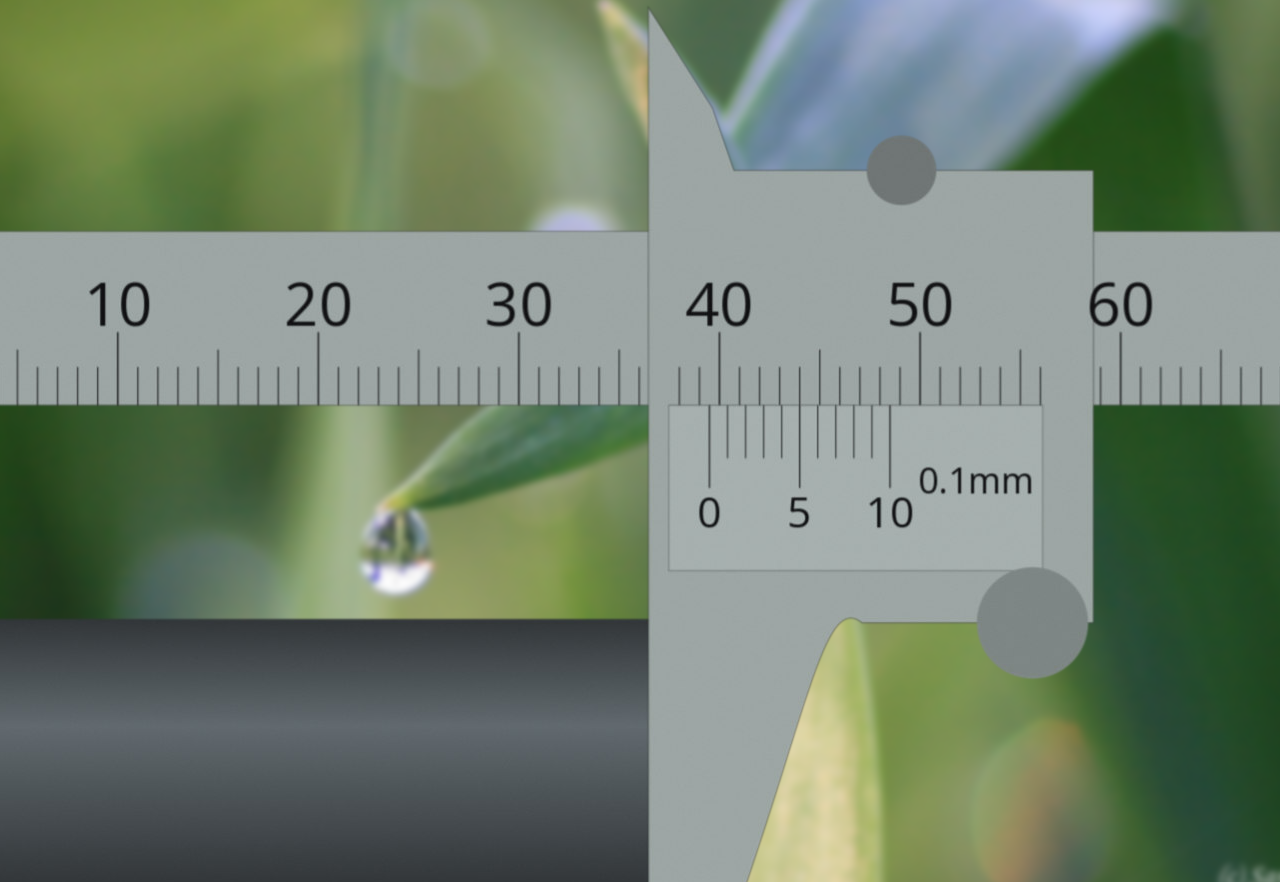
mm 39.5
